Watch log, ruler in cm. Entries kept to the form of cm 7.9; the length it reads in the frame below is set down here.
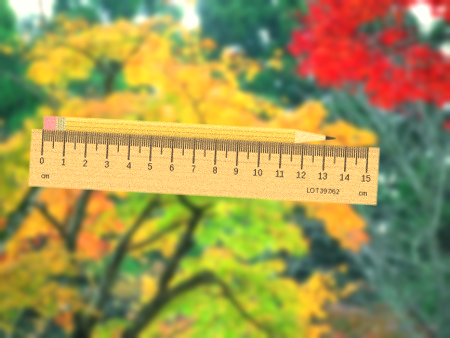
cm 13.5
